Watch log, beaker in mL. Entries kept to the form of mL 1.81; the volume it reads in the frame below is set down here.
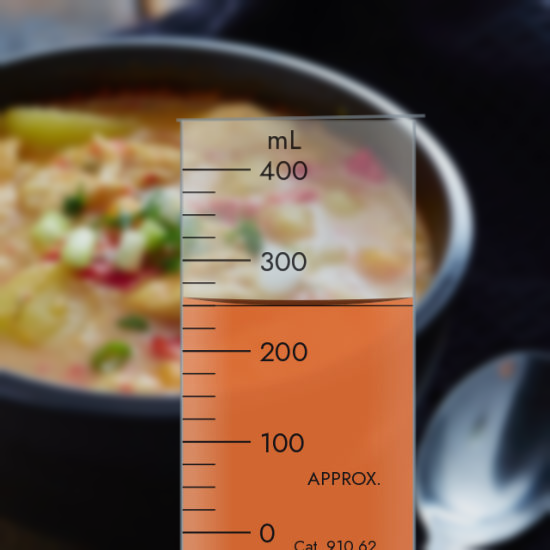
mL 250
